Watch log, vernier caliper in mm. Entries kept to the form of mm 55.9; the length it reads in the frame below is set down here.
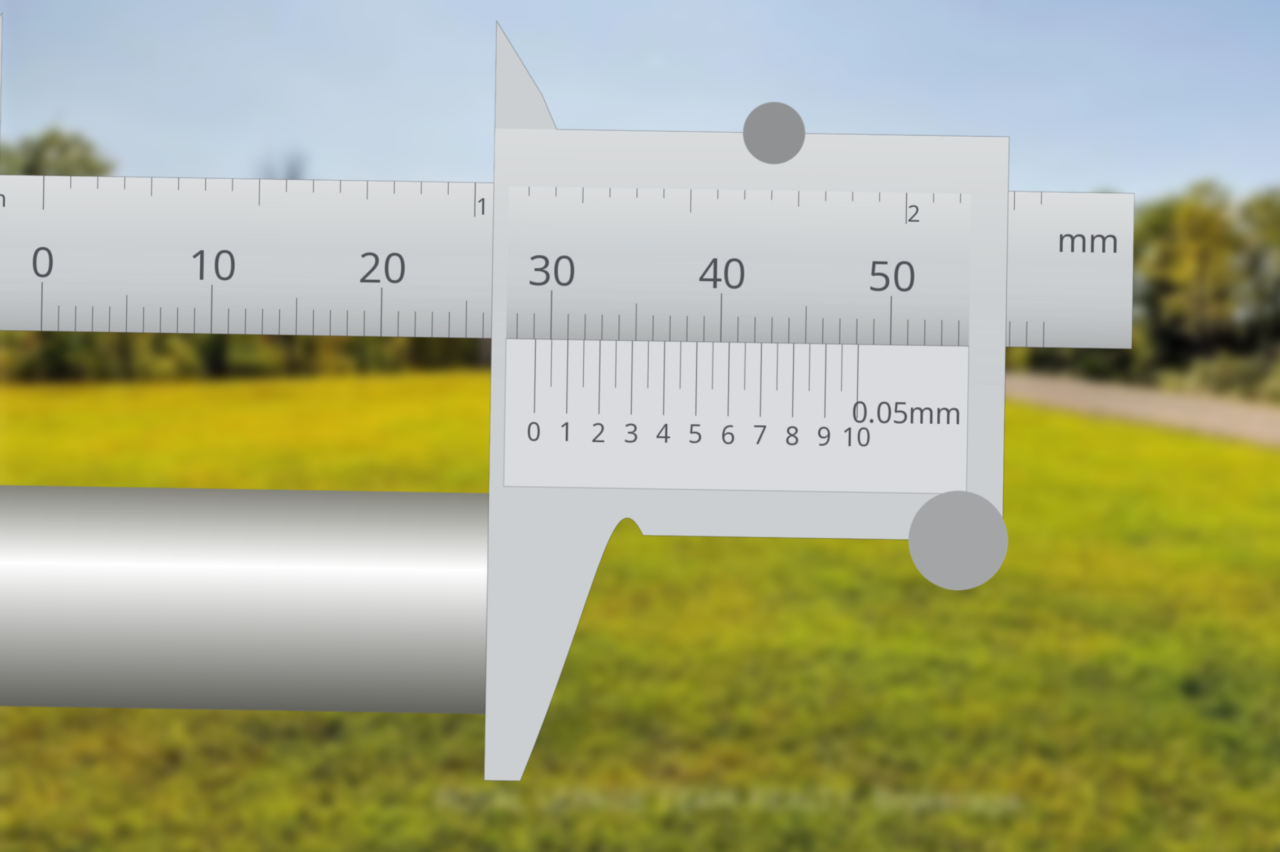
mm 29.1
